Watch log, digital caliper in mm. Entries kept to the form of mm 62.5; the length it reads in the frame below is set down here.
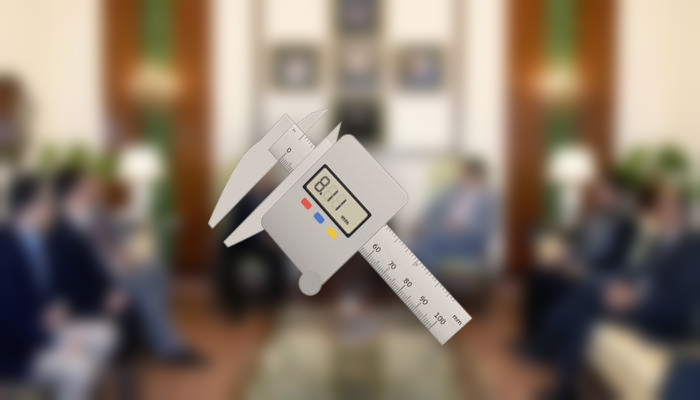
mm 8.11
